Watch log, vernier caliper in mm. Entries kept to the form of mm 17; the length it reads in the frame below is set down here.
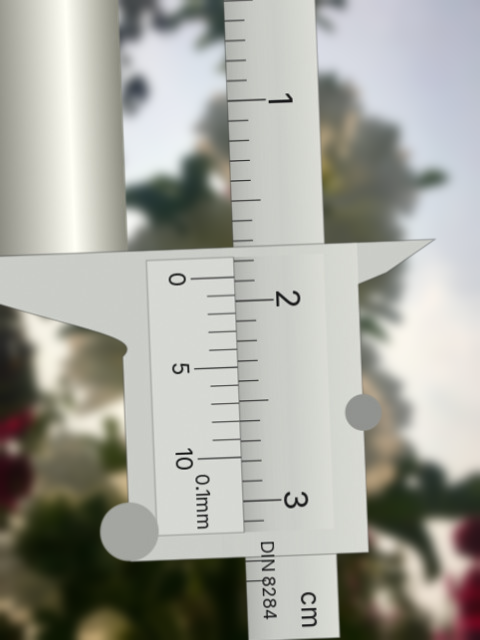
mm 18.8
